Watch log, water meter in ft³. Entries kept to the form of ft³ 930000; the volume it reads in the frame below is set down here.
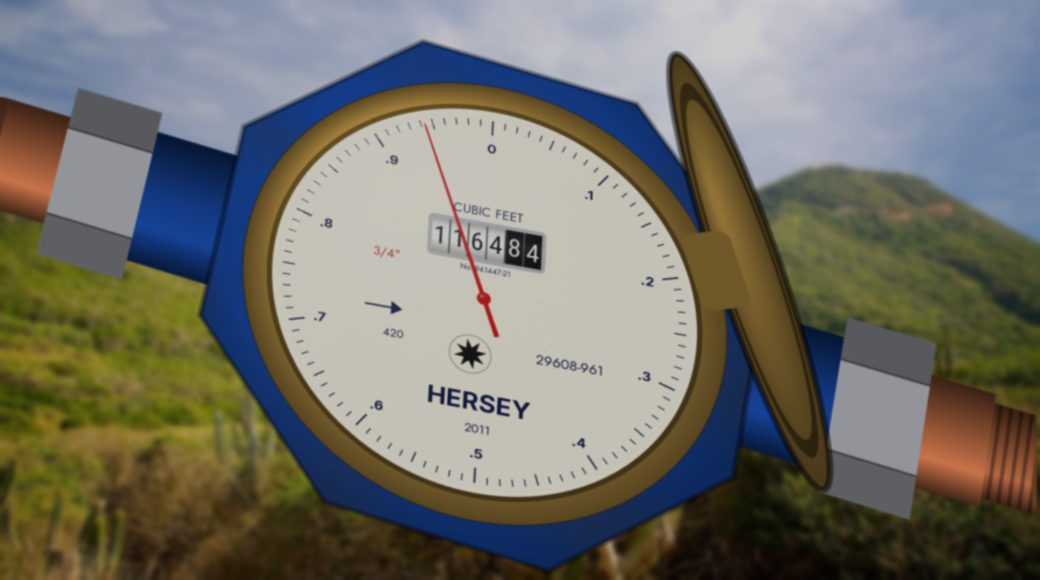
ft³ 116483.94
